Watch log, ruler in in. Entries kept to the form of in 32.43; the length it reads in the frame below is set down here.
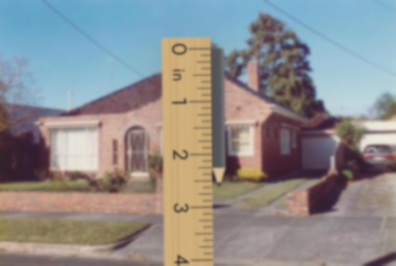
in 2.625
